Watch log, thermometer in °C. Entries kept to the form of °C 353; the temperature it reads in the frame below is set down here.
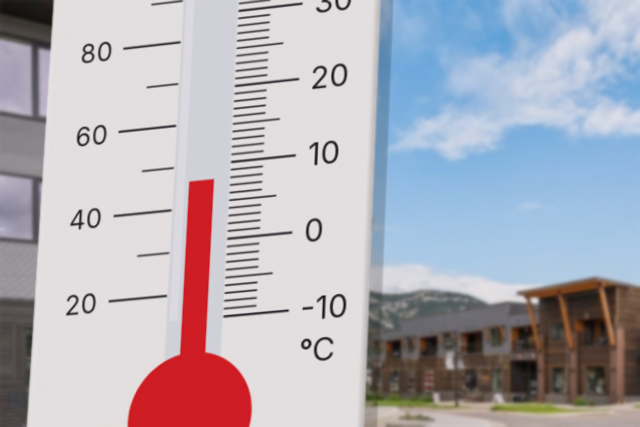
°C 8
